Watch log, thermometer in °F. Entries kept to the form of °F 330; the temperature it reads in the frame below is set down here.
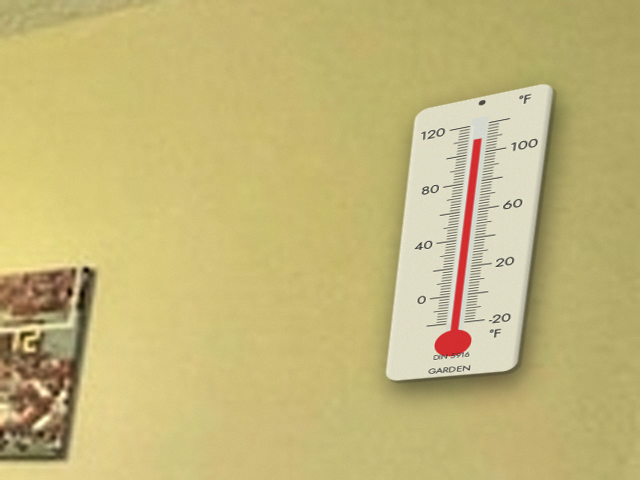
°F 110
